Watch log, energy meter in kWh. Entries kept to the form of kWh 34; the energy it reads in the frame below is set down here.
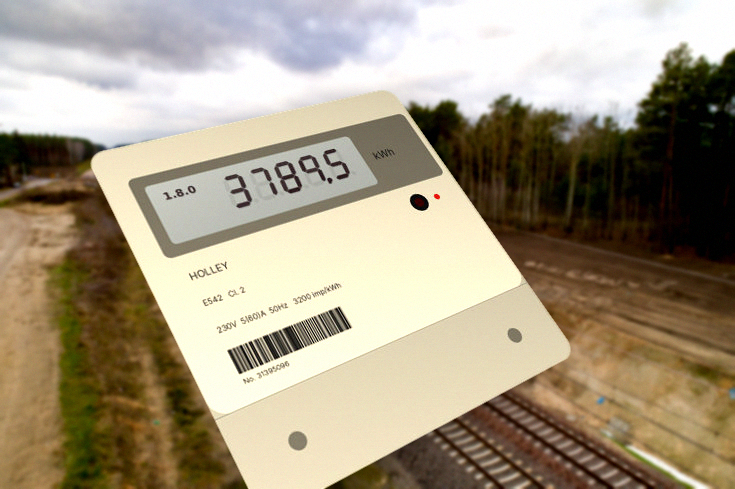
kWh 3789.5
